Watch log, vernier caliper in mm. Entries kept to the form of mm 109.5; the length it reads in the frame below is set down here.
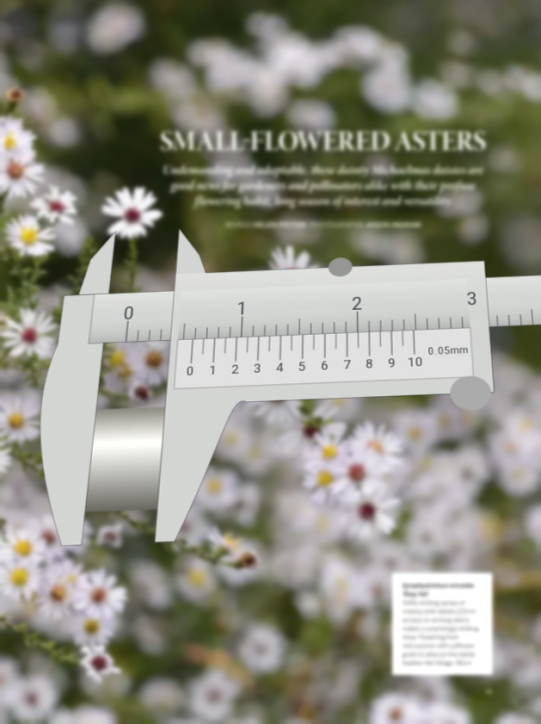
mm 5.8
